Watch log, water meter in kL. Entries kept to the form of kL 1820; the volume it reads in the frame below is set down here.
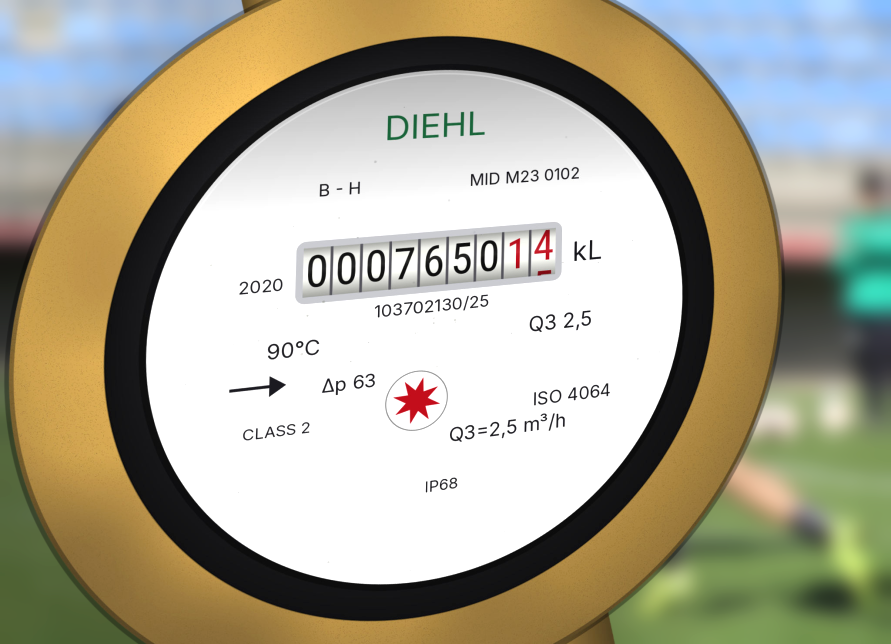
kL 7650.14
